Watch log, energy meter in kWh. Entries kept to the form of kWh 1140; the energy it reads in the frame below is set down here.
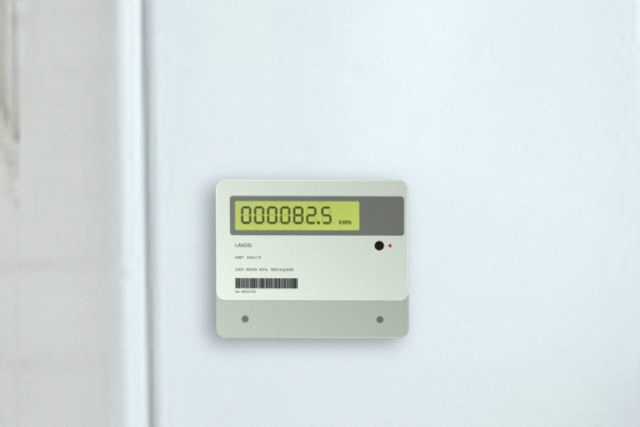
kWh 82.5
